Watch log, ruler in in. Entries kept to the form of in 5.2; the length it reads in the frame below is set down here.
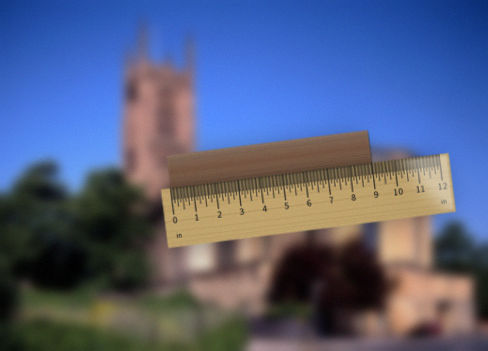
in 9
